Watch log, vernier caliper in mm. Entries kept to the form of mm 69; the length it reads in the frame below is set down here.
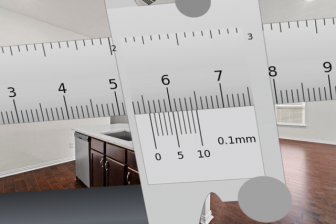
mm 55.8
